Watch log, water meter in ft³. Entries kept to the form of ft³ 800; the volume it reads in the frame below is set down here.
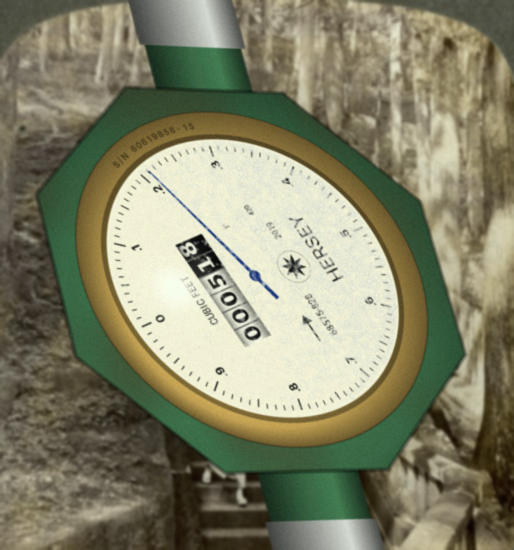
ft³ 518.21
